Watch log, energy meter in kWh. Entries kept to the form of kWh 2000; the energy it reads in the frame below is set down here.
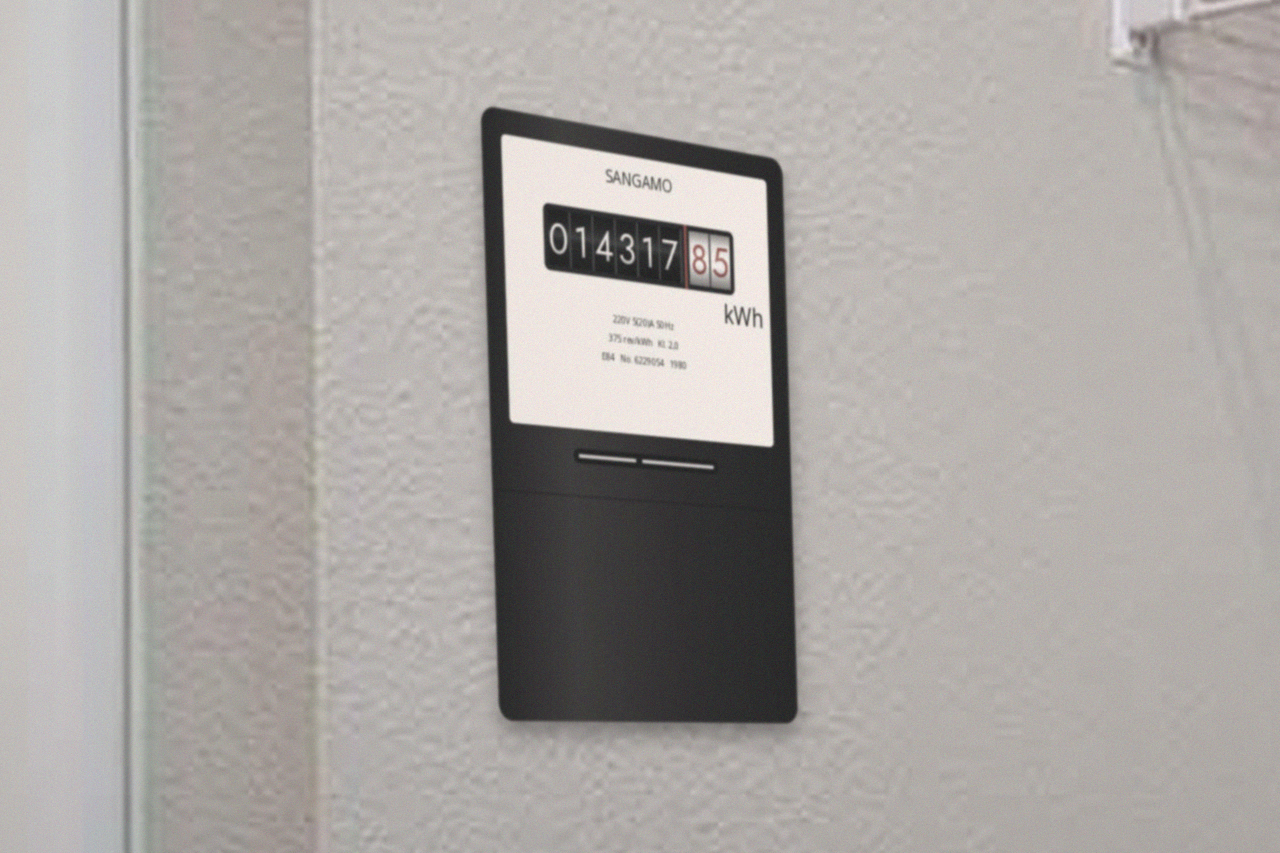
kWh 14317.85
